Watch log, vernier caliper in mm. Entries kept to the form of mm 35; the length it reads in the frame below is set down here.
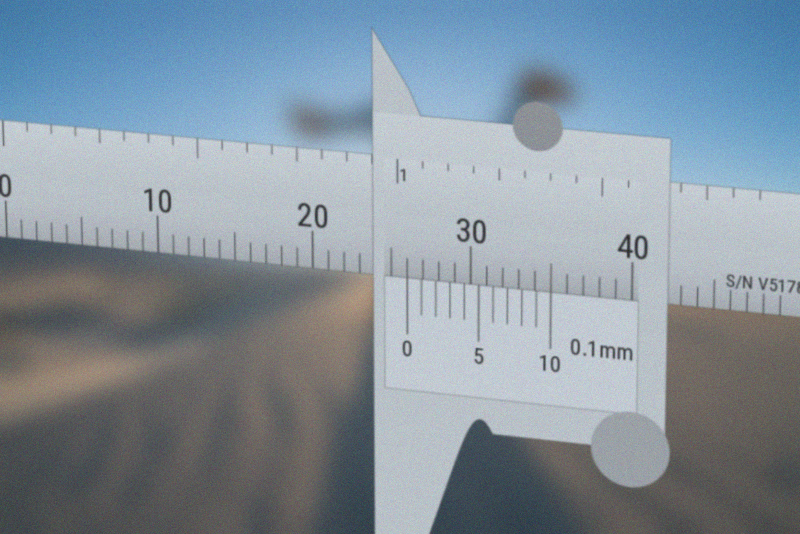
mm 26.0
